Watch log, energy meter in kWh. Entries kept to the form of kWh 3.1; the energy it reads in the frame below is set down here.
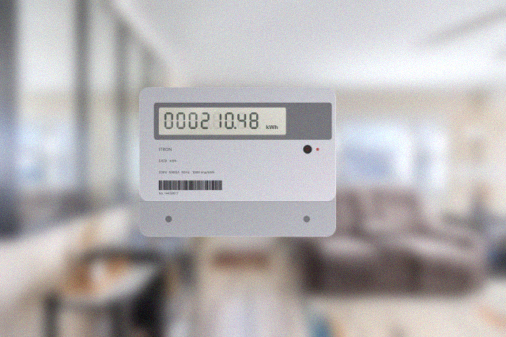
kWh 210.48
